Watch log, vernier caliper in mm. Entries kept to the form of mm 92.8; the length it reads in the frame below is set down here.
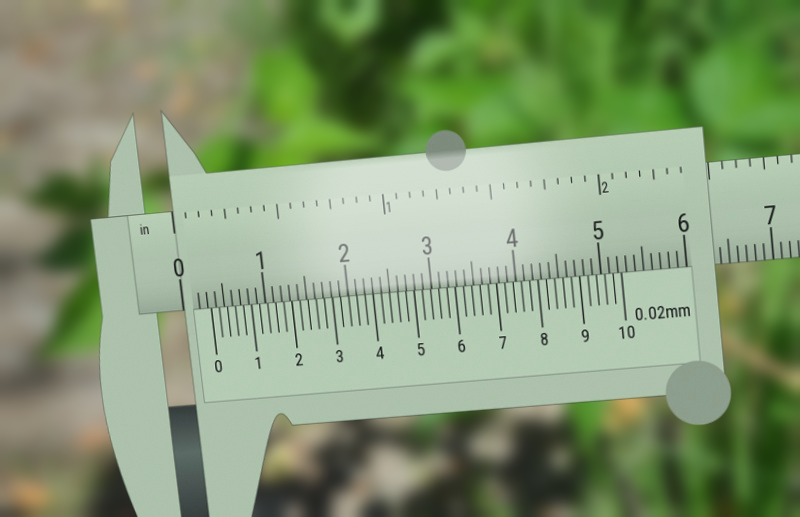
mm 3.4
